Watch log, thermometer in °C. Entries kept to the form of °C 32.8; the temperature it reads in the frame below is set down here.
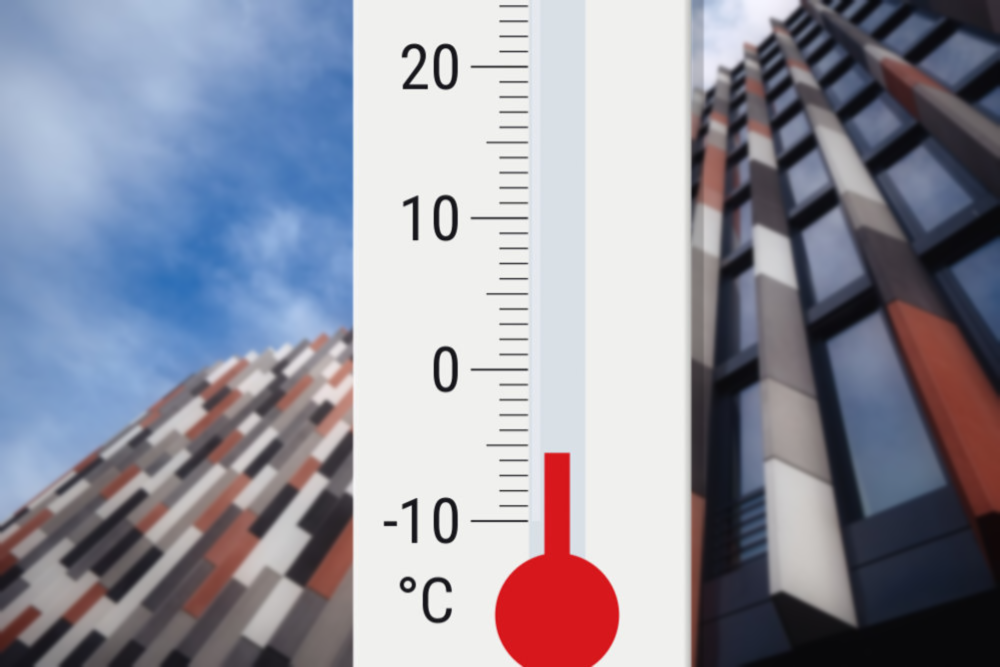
°C -5.5
